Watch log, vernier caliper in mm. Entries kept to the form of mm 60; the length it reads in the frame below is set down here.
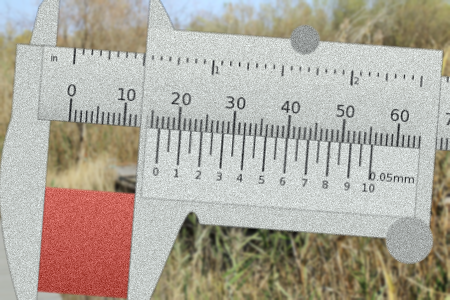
mm 16.4
